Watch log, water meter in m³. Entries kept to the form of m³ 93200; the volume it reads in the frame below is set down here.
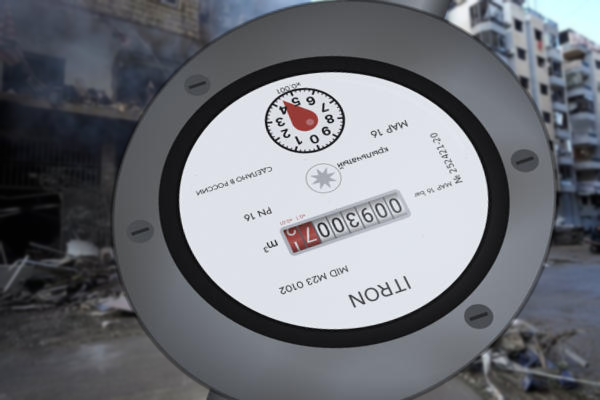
m³ 9300.714
